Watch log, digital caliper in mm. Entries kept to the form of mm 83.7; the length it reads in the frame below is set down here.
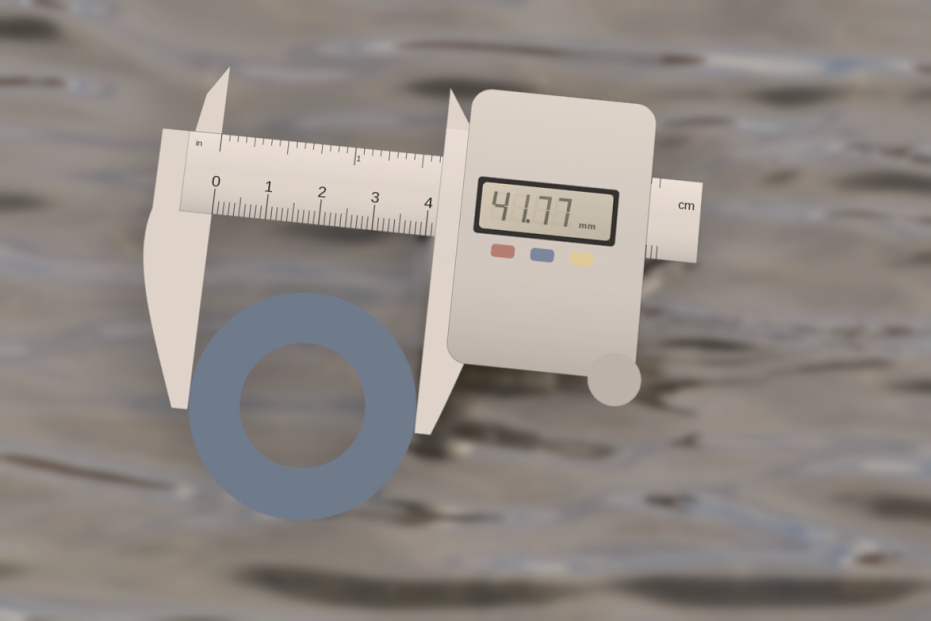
mm 41.77
